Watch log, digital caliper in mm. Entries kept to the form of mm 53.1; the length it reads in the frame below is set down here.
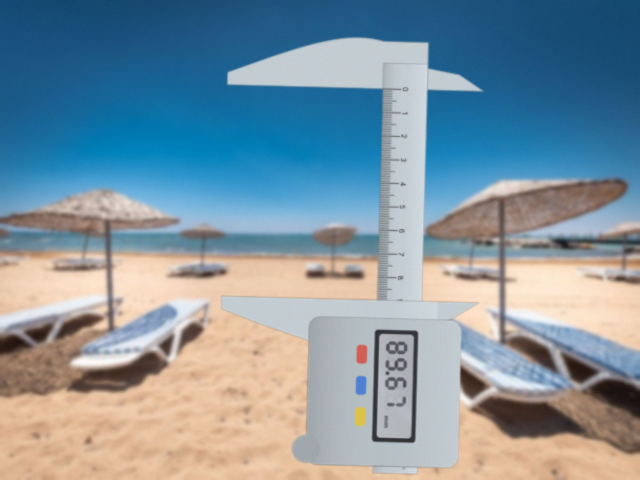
mm 89.67
